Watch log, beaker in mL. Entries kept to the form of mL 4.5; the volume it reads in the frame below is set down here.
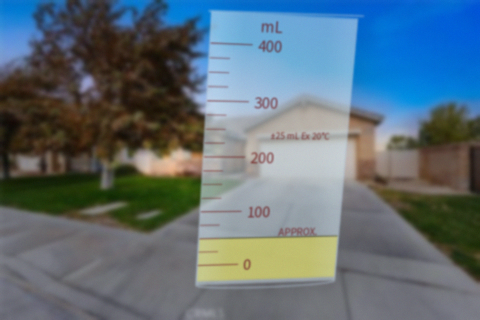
mL 50
